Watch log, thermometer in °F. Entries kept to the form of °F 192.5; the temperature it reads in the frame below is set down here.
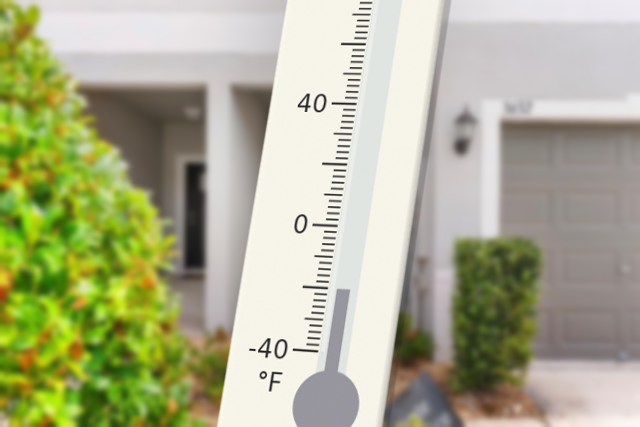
°F -20
